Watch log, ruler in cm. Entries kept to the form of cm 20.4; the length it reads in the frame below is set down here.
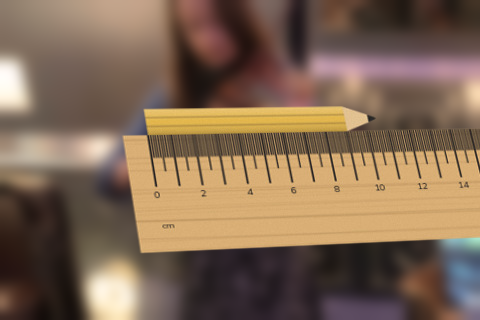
cm 10.5
